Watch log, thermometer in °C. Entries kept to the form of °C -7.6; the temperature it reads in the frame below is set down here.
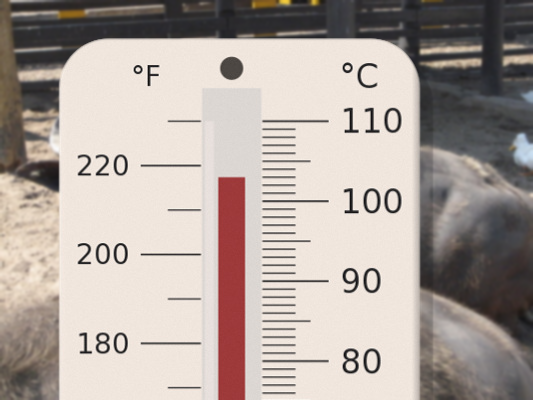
°C 103
